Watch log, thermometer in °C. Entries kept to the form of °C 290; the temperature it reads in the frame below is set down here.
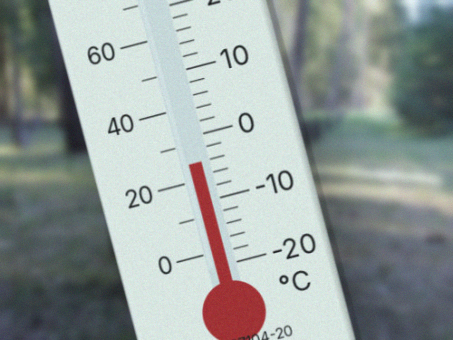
°C -4
